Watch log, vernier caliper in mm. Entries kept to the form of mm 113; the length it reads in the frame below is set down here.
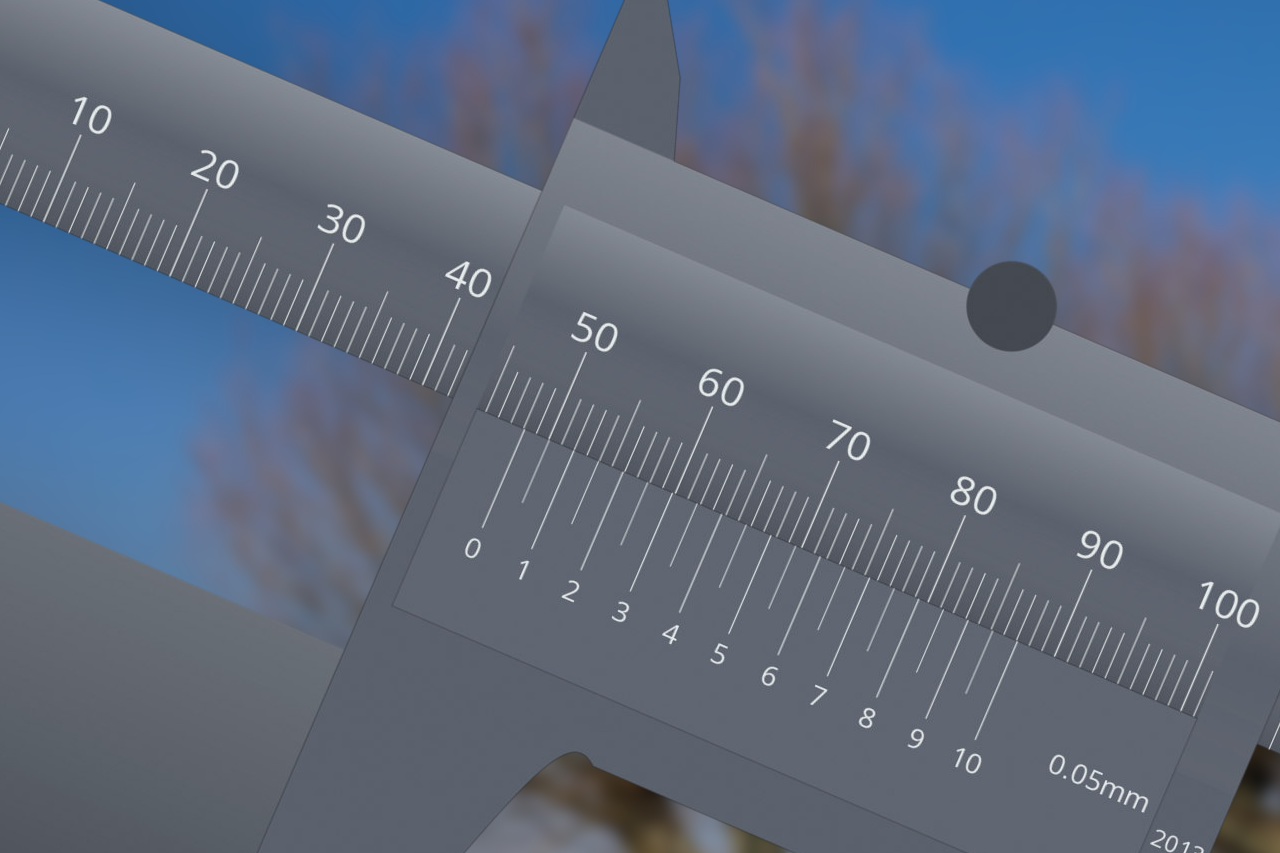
mm 48.1
